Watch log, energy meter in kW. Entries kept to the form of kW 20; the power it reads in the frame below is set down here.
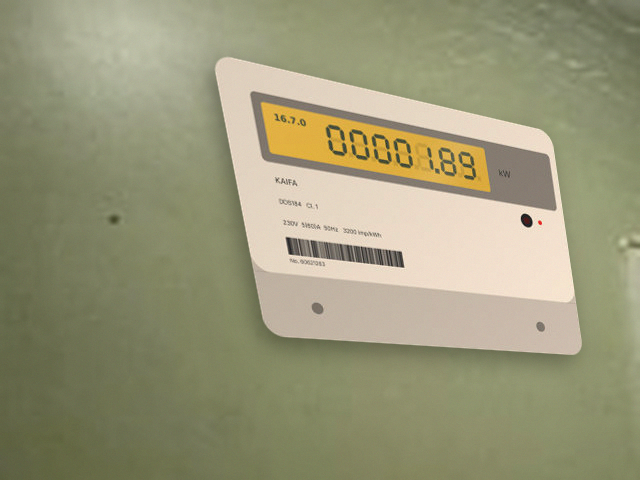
kW 1.89
